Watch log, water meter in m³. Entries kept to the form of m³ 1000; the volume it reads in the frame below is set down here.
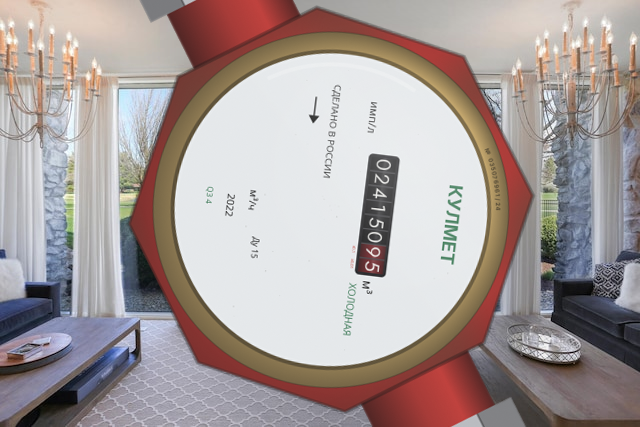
m³ 24150.95
